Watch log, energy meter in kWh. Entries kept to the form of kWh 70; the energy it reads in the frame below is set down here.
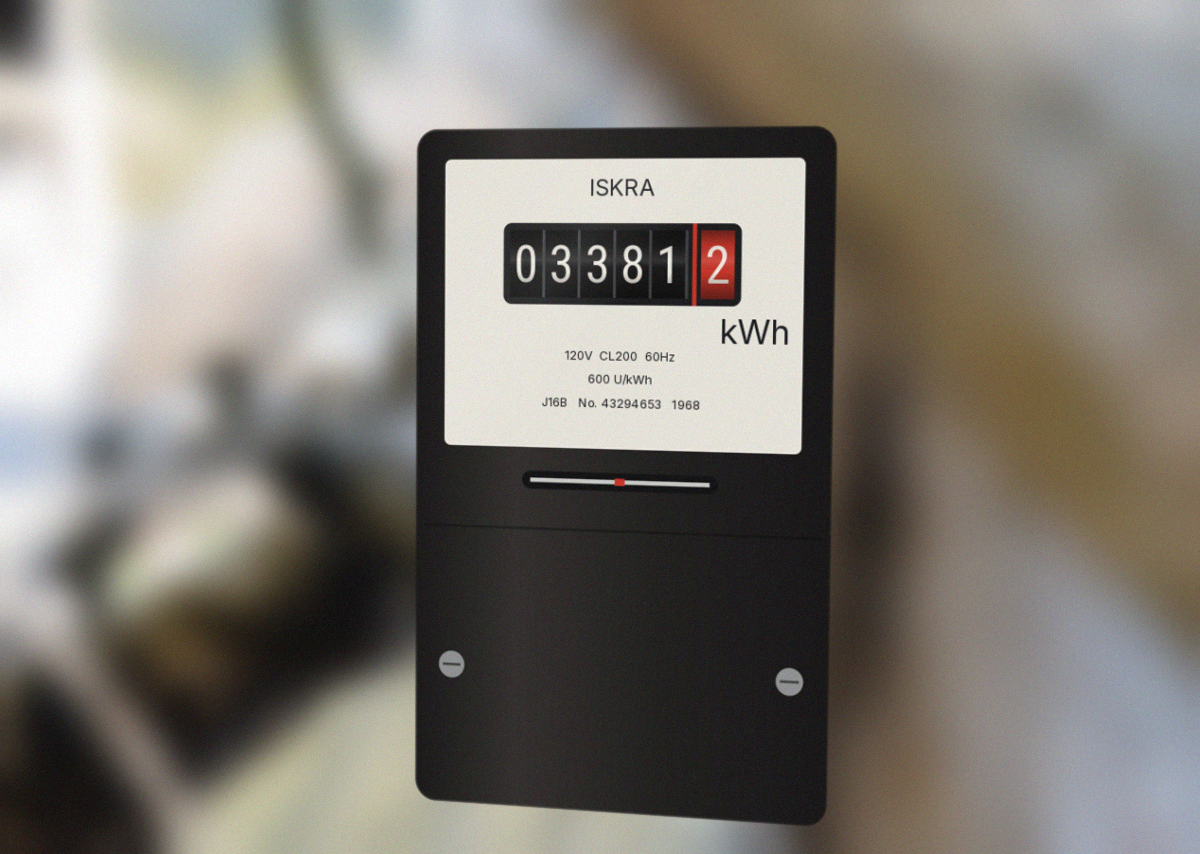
kWh 3381.2
